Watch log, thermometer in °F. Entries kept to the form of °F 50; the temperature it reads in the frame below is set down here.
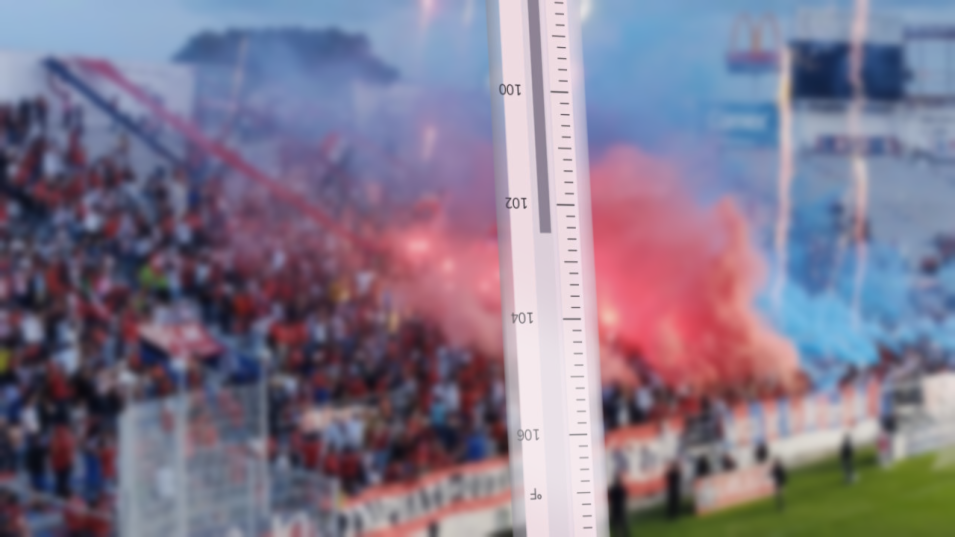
°F 102.5
